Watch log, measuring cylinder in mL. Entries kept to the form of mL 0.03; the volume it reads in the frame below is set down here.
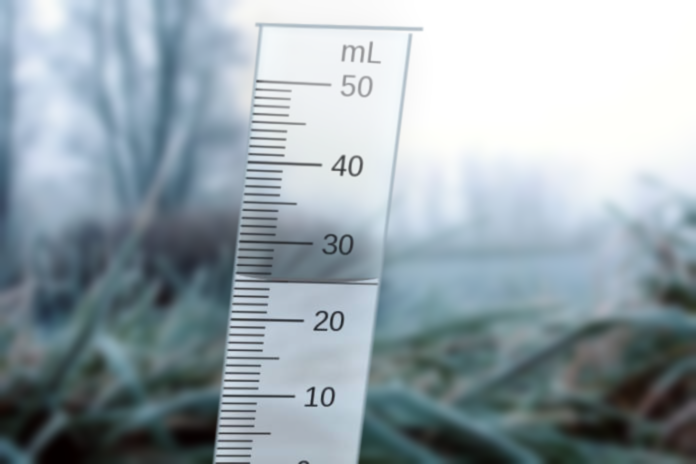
mL 25
